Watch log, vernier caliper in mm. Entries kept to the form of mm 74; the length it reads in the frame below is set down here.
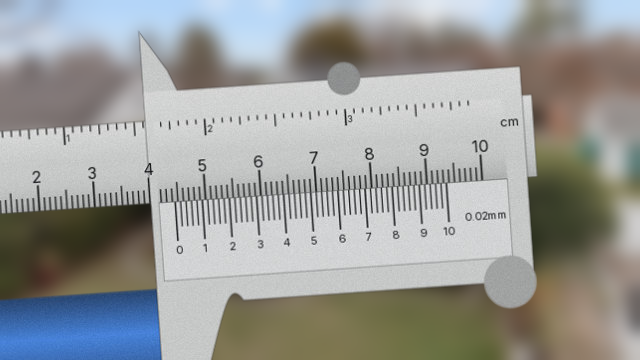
mm 44.5
